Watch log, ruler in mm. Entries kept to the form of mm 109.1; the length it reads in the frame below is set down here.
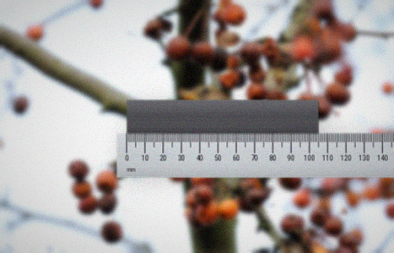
mm 105
